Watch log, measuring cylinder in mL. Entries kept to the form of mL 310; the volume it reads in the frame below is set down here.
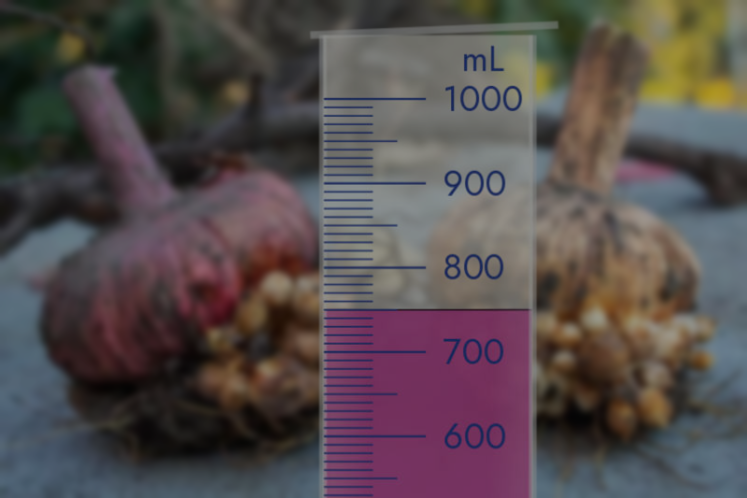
mL 750
